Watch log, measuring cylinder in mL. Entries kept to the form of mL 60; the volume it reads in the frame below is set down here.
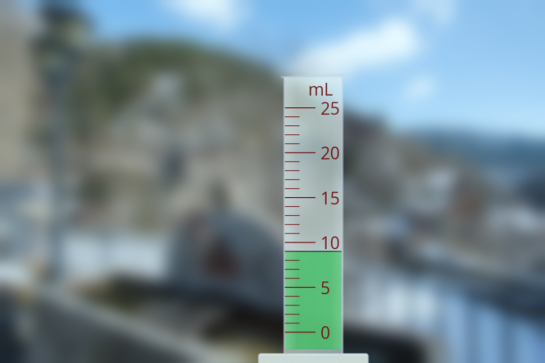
mL 9
